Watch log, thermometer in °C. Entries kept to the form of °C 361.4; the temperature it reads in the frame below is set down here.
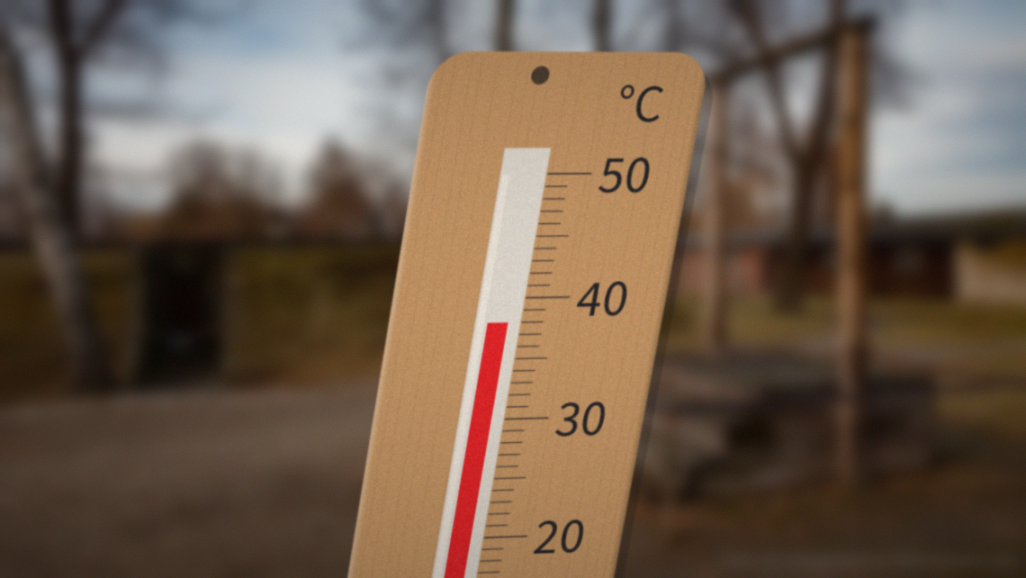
°C 38
